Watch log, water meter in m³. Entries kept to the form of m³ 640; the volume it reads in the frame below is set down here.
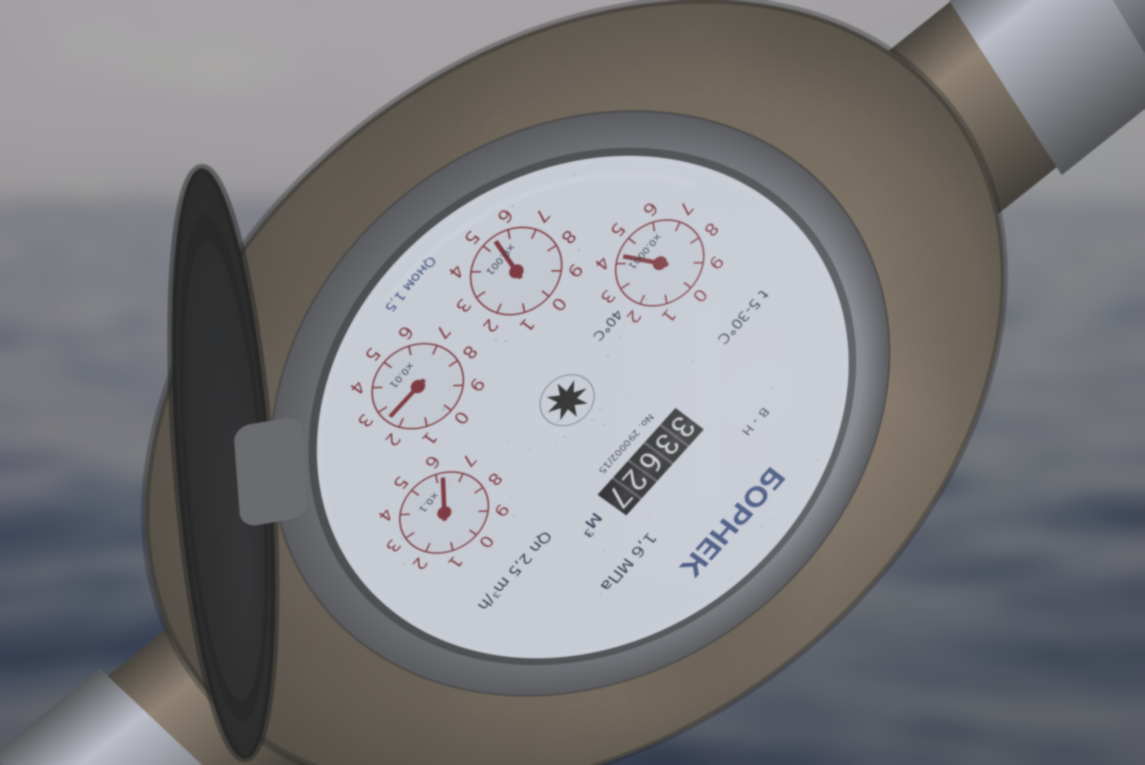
m³ 33627.6254
